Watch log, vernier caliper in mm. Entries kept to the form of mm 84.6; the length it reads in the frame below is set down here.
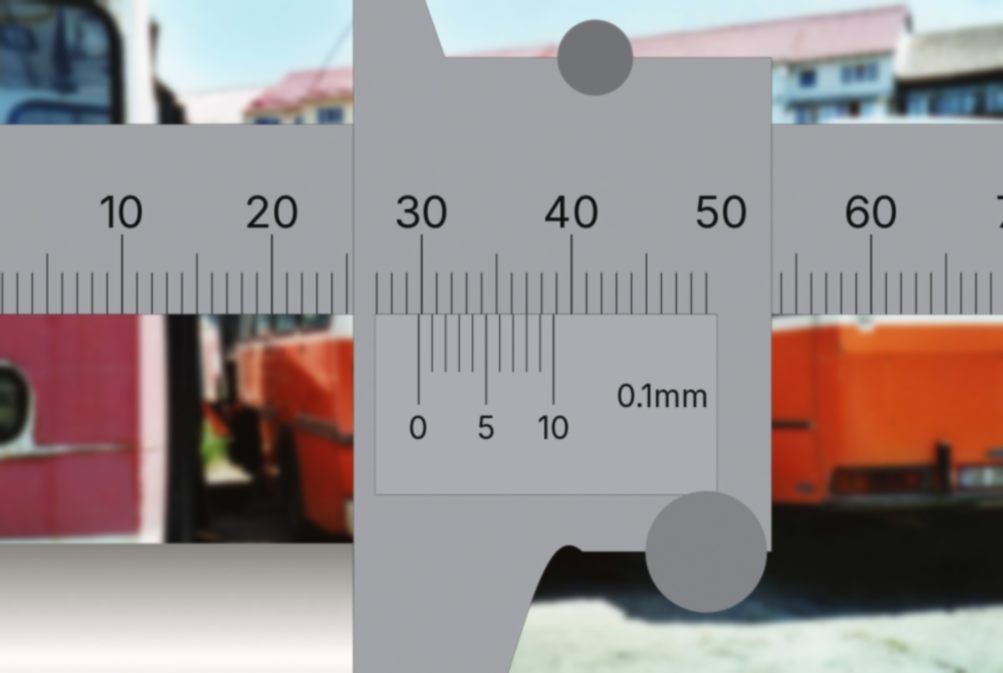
mm 29.8
